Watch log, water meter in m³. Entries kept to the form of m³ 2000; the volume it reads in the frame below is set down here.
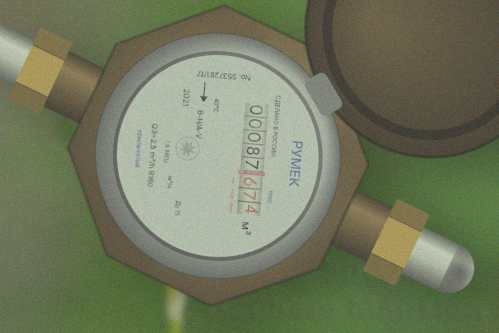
m³ 87.674
